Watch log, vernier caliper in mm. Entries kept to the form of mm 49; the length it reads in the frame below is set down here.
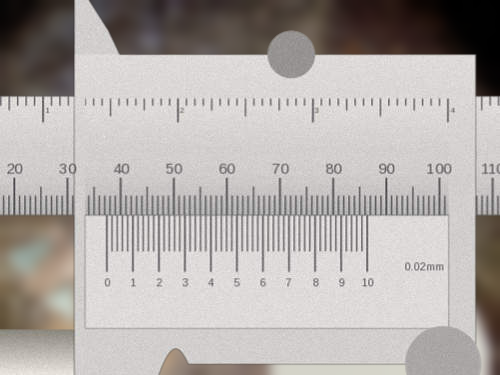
mm 37.4
